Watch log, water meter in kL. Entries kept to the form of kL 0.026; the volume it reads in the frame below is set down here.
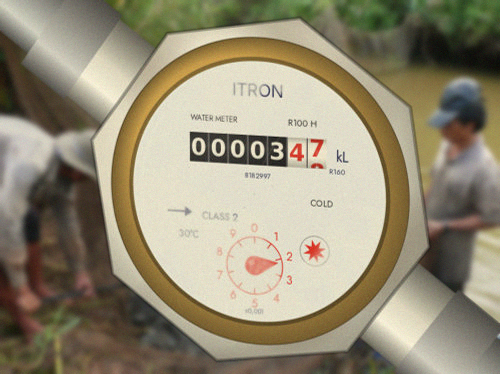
kL 3.472
